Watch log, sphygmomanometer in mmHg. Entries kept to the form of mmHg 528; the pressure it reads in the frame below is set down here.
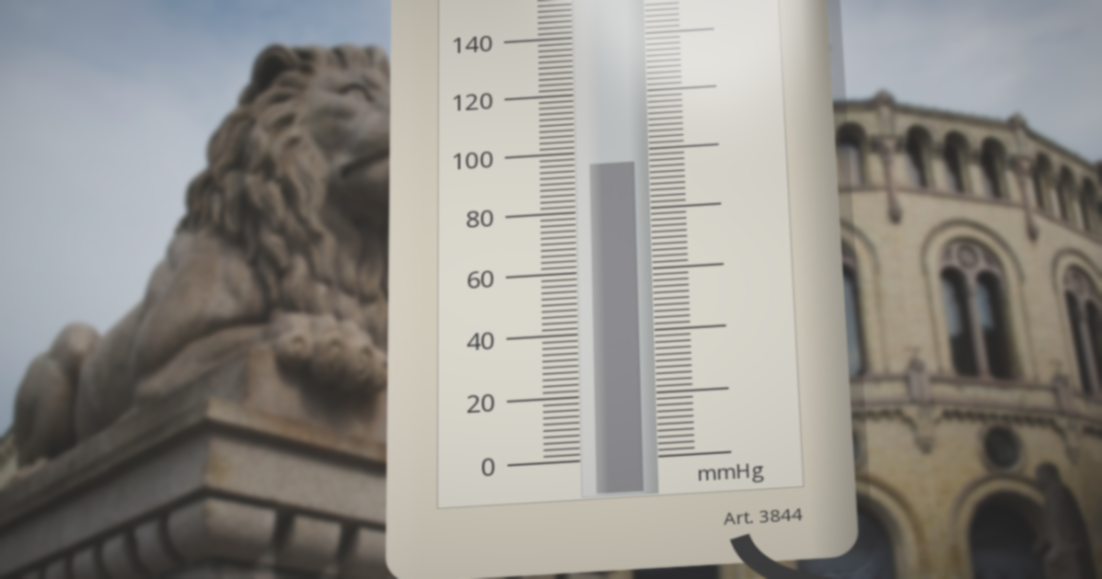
mmHg 96
